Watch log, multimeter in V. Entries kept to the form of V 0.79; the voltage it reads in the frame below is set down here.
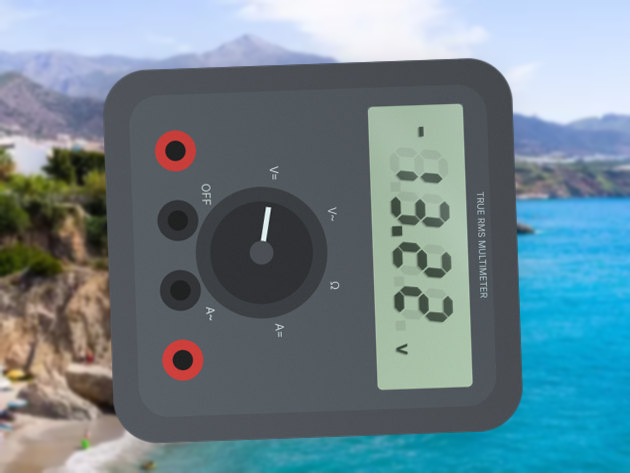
V -13.22
